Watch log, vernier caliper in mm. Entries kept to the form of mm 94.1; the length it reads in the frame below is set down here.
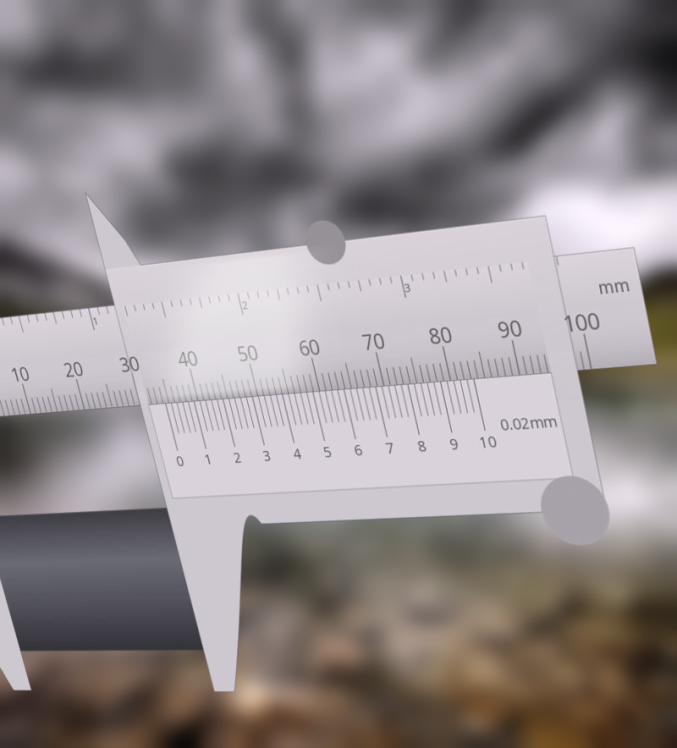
mm 34.4
